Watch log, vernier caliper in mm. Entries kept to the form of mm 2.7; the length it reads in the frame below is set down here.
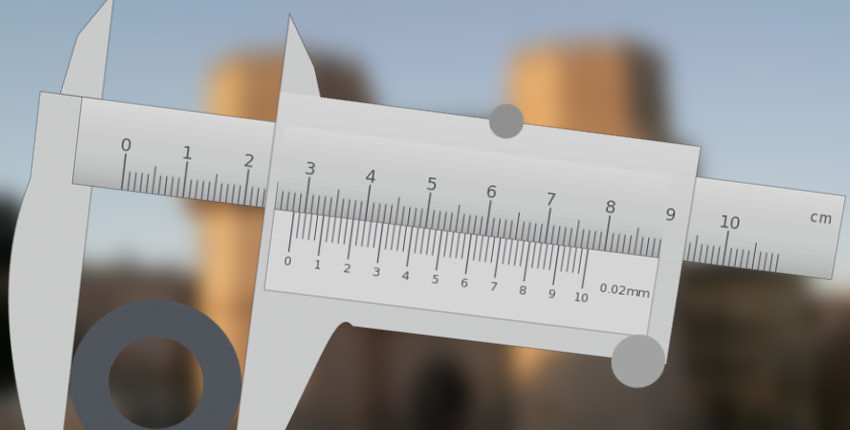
mm 28.2
